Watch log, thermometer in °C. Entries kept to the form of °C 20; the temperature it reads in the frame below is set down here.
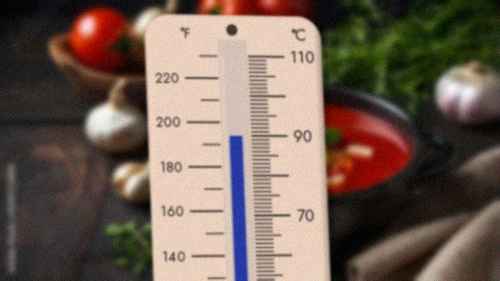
°C 90
